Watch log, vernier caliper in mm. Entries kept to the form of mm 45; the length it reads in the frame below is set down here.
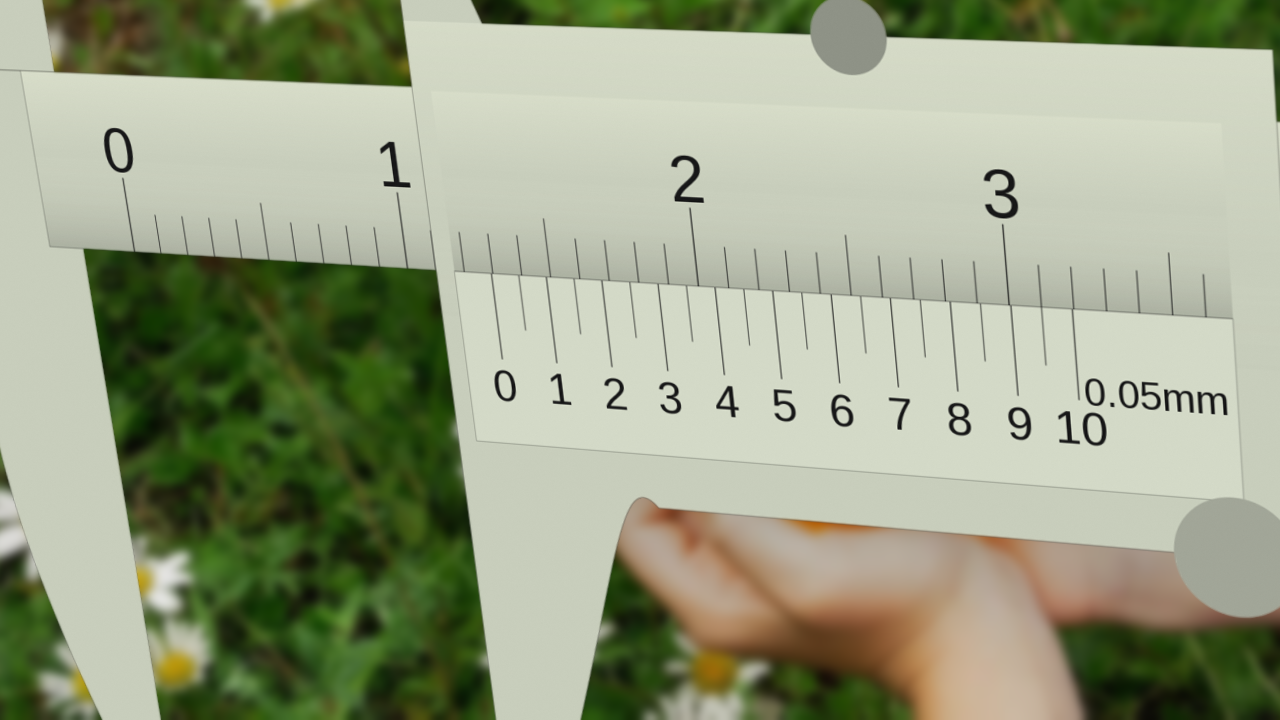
mm 12.95
